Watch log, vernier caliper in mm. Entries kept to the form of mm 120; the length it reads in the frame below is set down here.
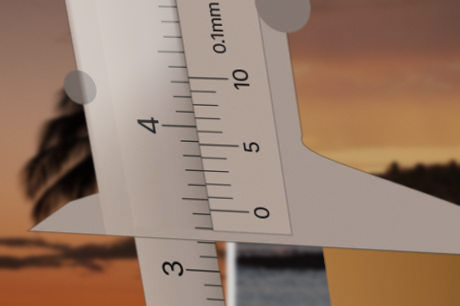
mm 34.3
